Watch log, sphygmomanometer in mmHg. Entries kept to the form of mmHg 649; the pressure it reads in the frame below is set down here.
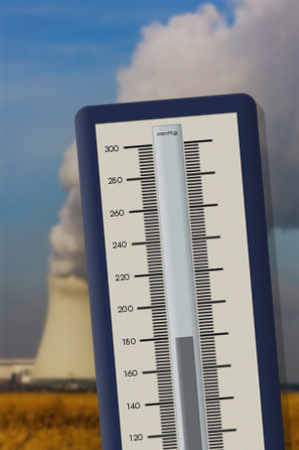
mmHg 180
